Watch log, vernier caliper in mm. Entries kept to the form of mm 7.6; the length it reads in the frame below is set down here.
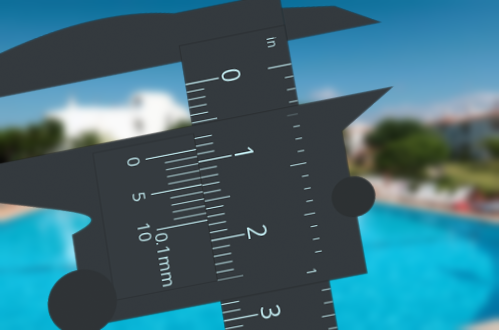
mm 8.4
